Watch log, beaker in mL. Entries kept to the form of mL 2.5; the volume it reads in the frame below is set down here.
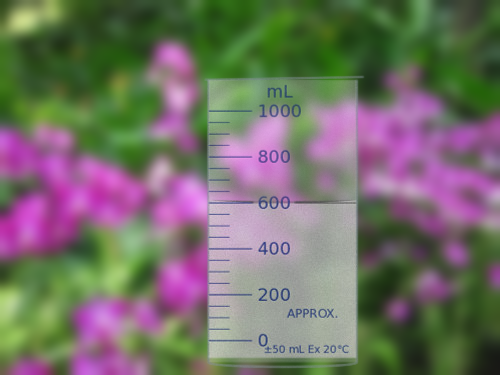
mL 600
